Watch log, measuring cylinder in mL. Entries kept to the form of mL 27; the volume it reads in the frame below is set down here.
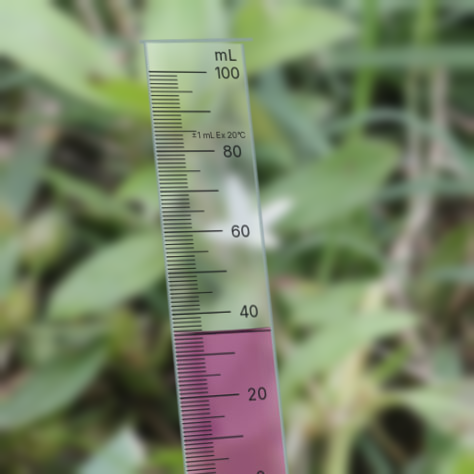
mL 35
